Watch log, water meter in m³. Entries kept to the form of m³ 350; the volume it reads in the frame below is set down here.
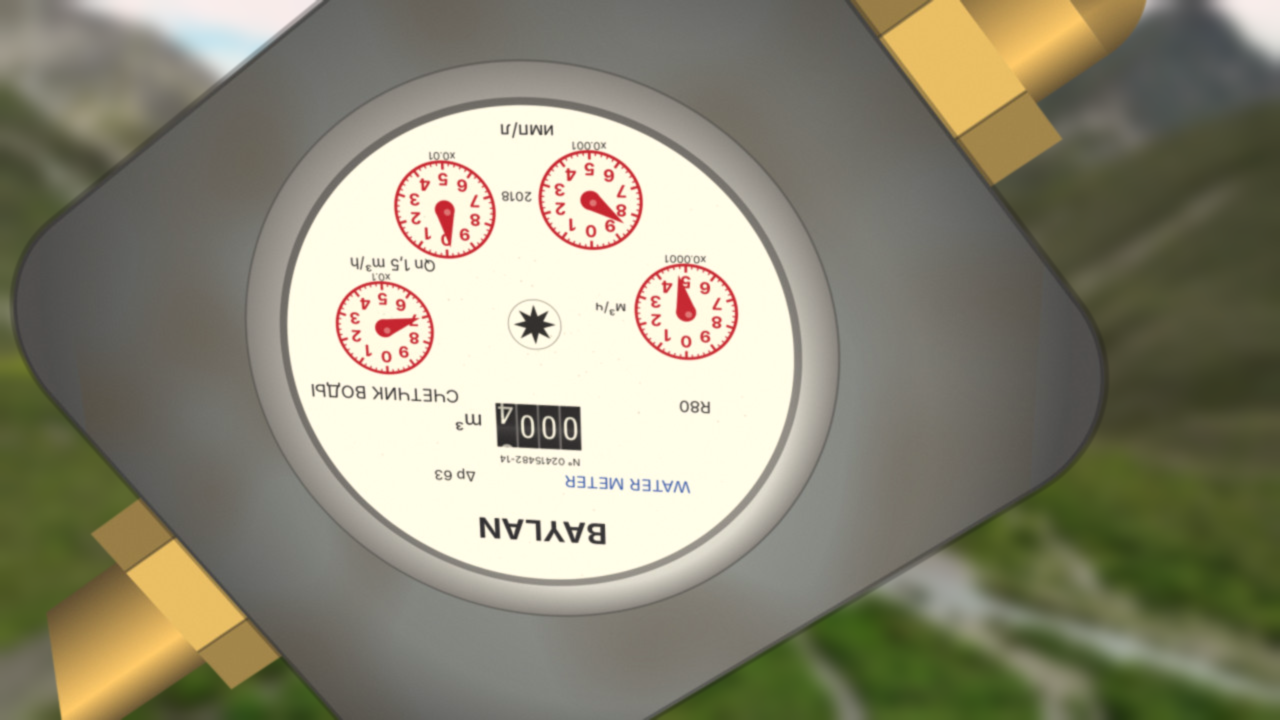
m³ 3.6984
